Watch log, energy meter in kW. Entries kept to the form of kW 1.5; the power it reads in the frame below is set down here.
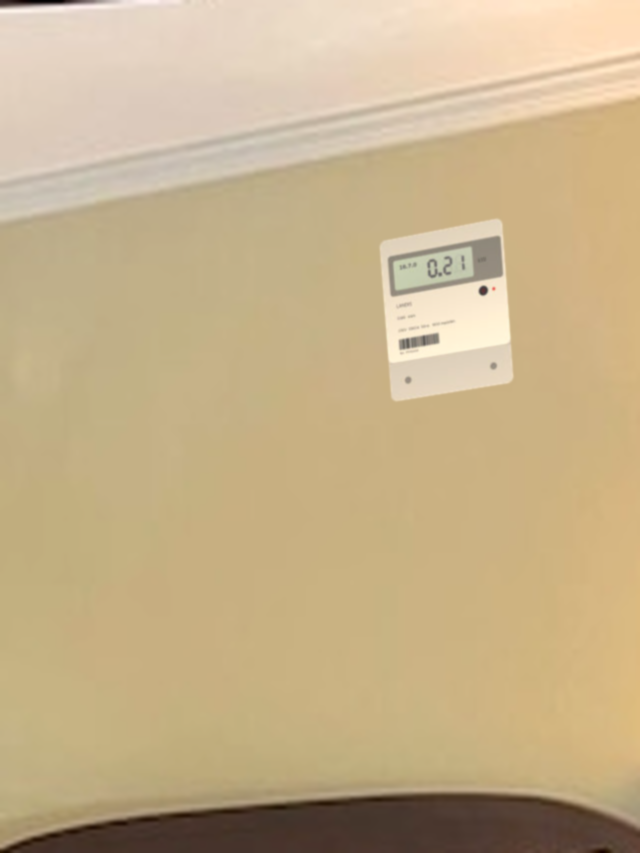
kW 0.21
